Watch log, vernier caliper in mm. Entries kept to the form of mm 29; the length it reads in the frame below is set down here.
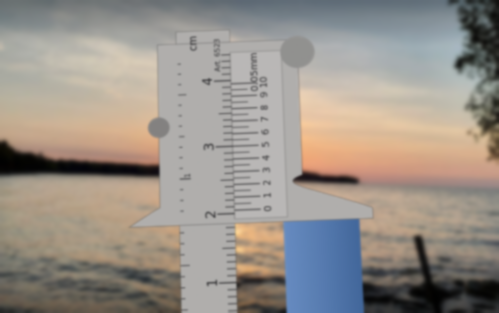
mm 20.5
